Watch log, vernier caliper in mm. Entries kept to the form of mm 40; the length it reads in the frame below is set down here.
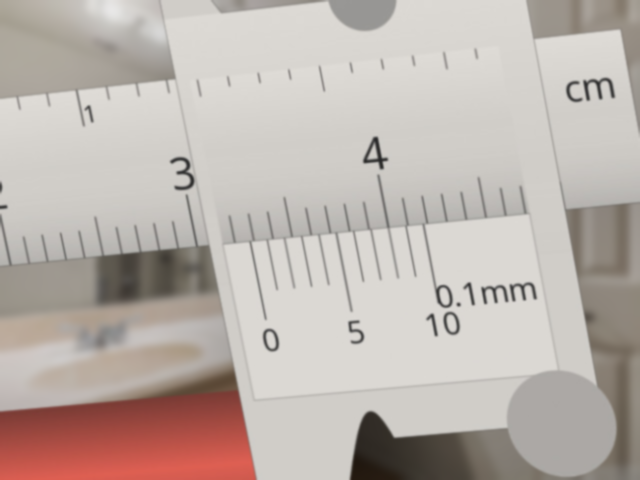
mm 32.8
